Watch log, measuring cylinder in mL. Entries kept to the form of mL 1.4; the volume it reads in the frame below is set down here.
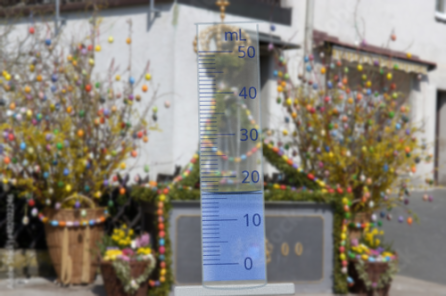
mL 16
